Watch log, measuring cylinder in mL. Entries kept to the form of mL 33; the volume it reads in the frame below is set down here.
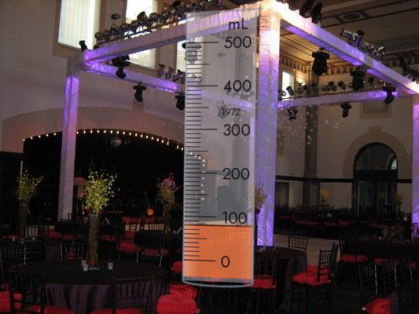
mL 80
